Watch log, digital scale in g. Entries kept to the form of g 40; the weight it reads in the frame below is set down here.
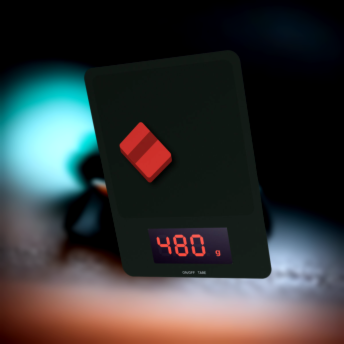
g 480
